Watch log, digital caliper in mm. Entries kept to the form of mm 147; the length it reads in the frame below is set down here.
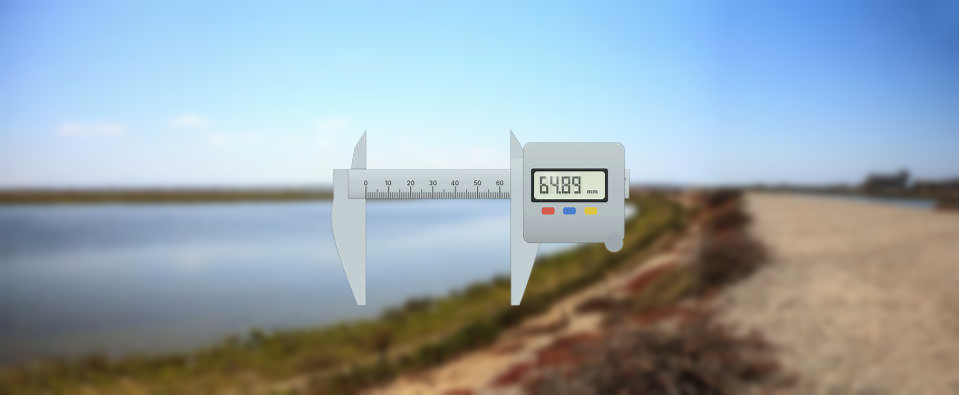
mm 64.89
